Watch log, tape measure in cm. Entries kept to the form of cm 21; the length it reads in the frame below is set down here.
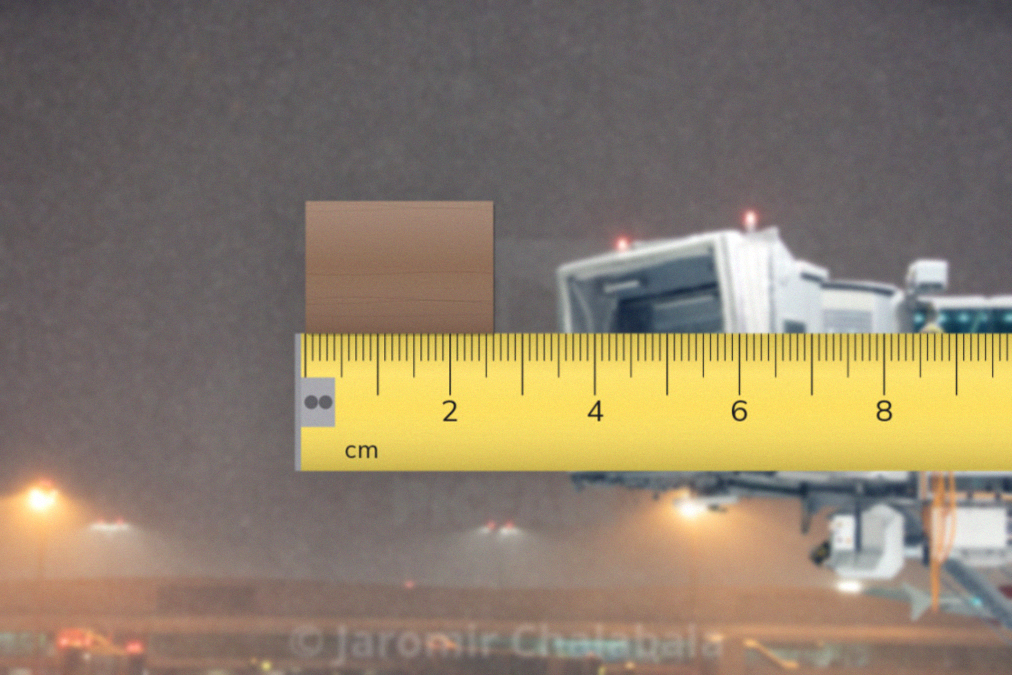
cm 2.6
